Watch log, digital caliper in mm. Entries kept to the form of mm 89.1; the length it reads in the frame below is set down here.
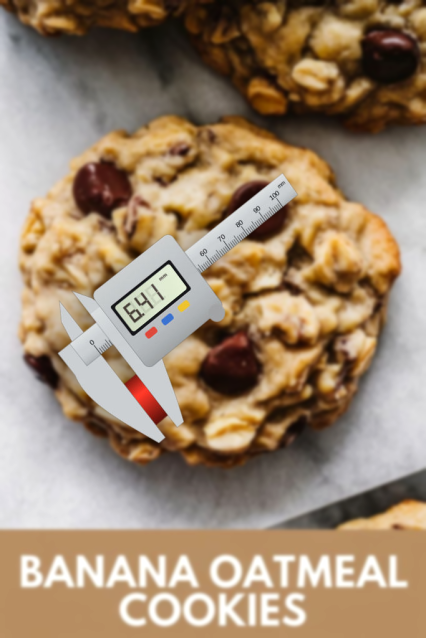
mm 6.41
